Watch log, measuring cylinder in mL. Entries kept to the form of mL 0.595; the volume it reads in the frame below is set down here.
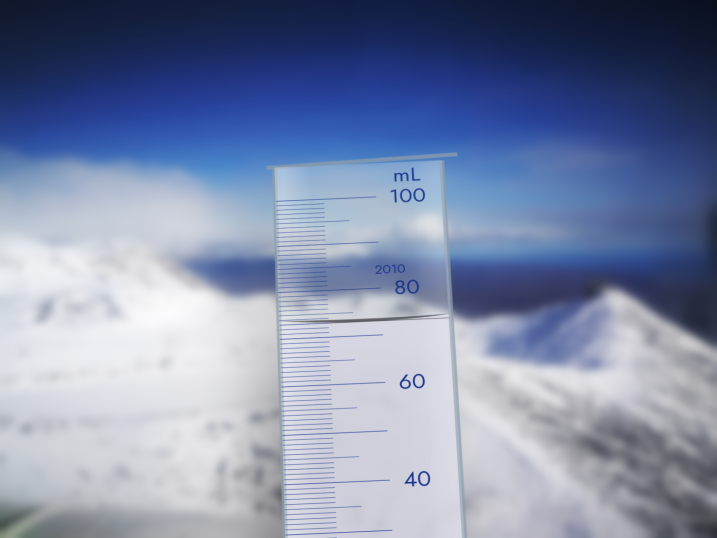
mL 73
